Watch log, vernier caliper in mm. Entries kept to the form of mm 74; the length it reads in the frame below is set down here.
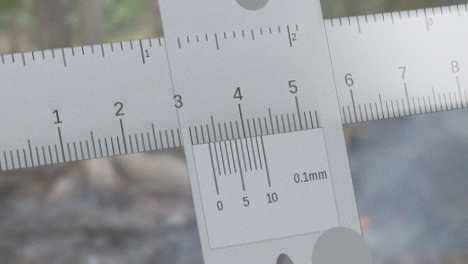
mm 33.8
